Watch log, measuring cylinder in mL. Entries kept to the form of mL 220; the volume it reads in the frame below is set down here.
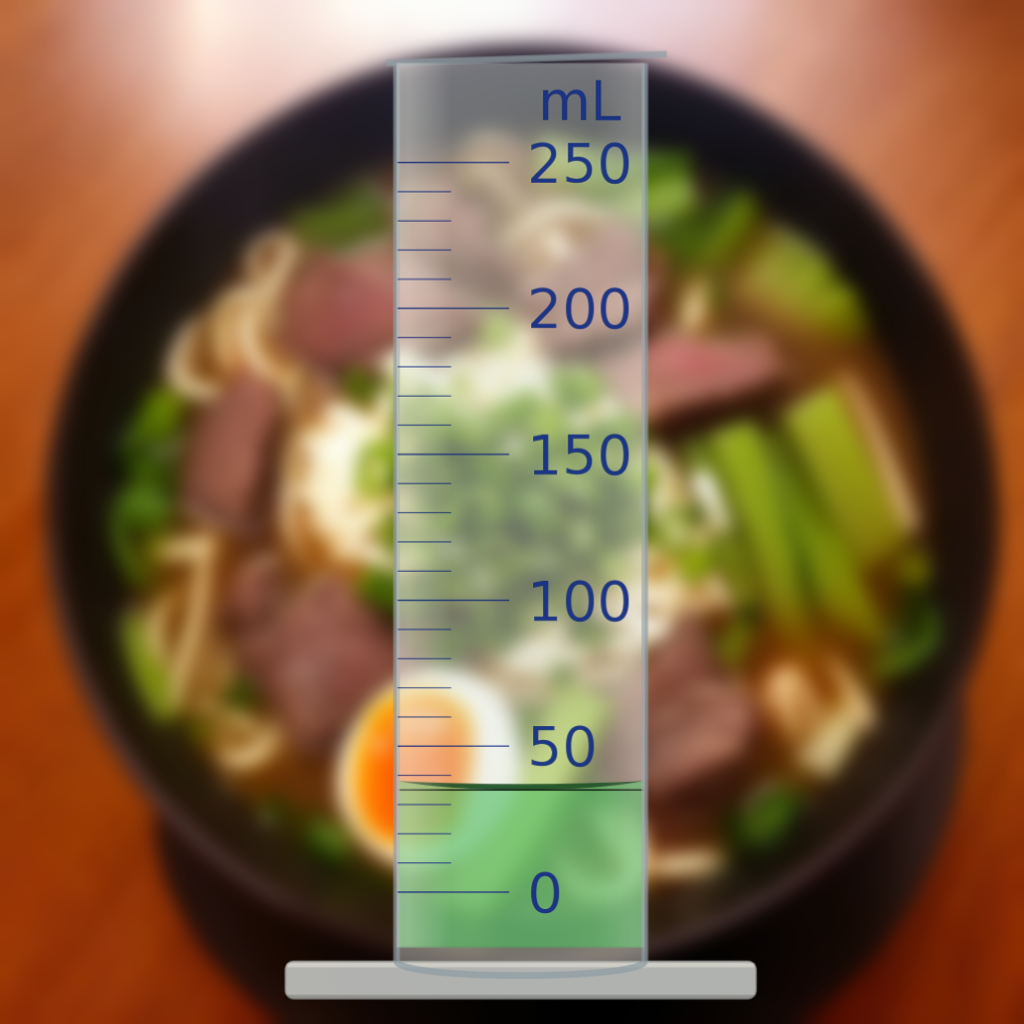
mL 35
